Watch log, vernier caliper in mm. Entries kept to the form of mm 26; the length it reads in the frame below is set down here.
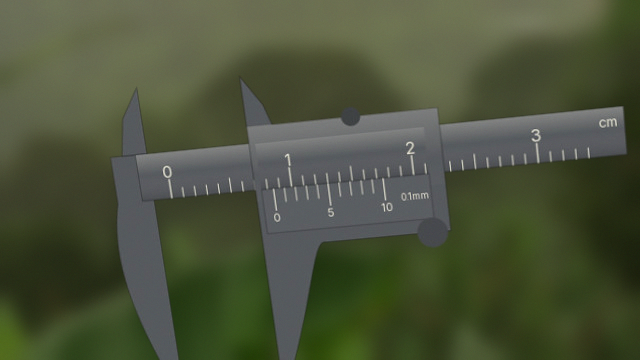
mm 8.5
